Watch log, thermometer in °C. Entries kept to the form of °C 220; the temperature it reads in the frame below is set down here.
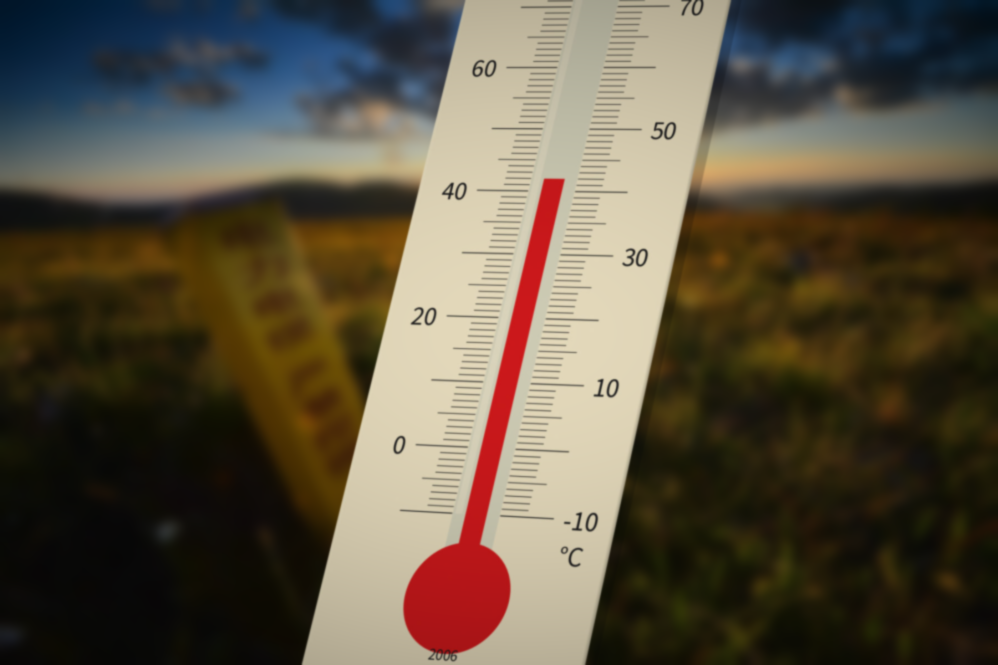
°C 42
